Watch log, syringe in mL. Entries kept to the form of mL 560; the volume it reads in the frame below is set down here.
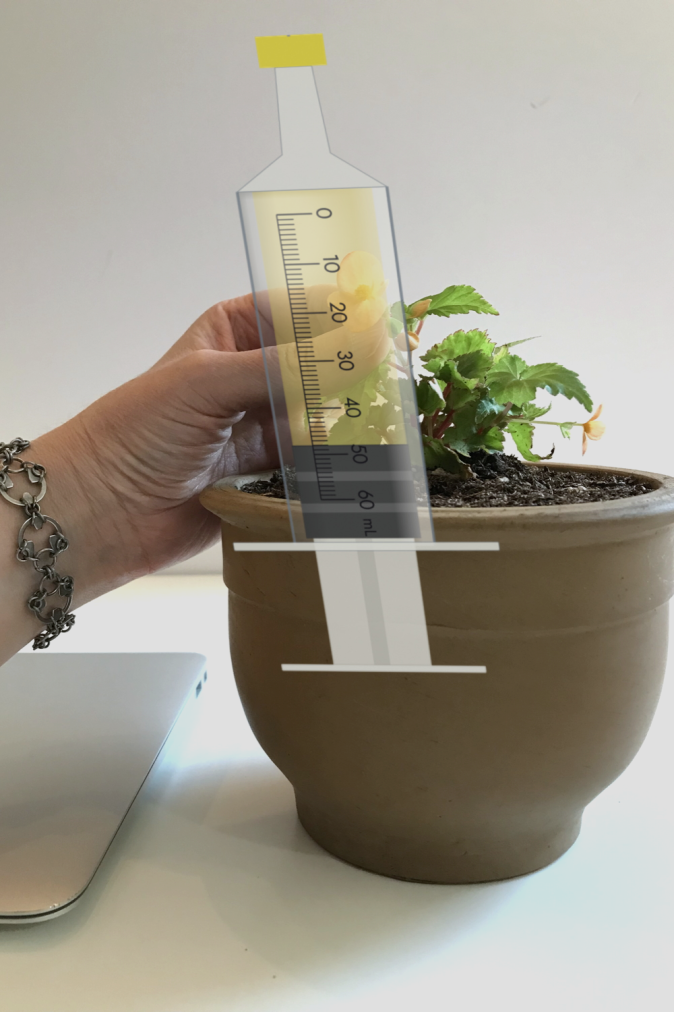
mL 48
